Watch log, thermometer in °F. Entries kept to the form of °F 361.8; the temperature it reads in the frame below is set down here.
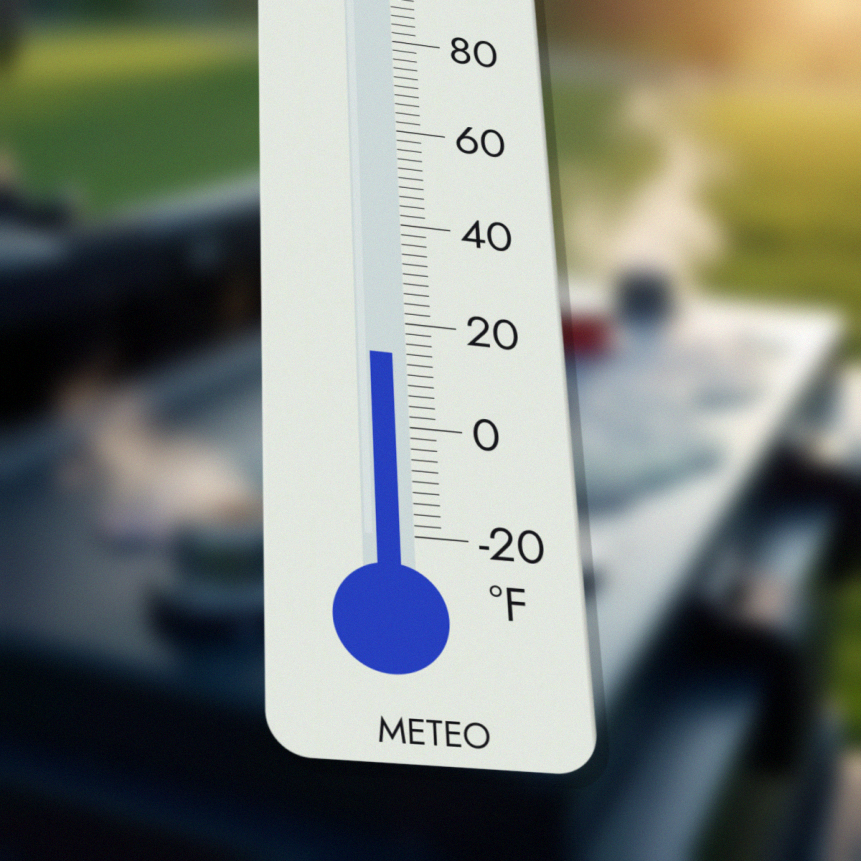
°F 14
